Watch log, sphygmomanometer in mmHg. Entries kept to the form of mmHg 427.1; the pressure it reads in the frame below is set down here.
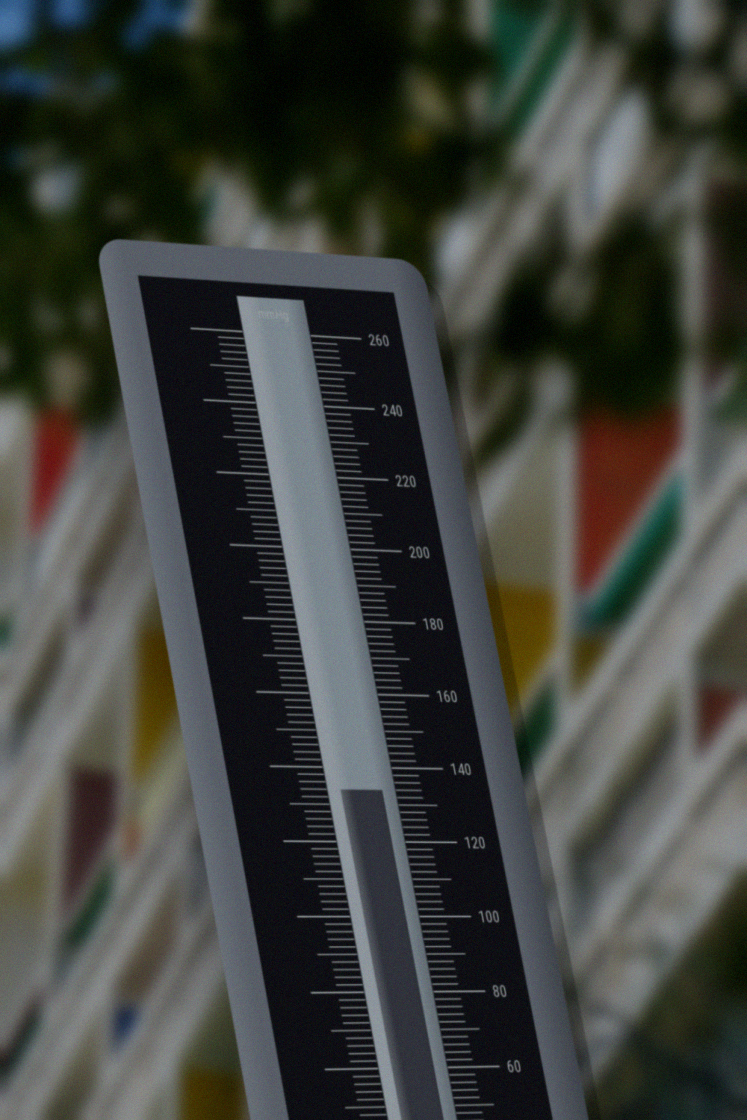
mmHg 134
